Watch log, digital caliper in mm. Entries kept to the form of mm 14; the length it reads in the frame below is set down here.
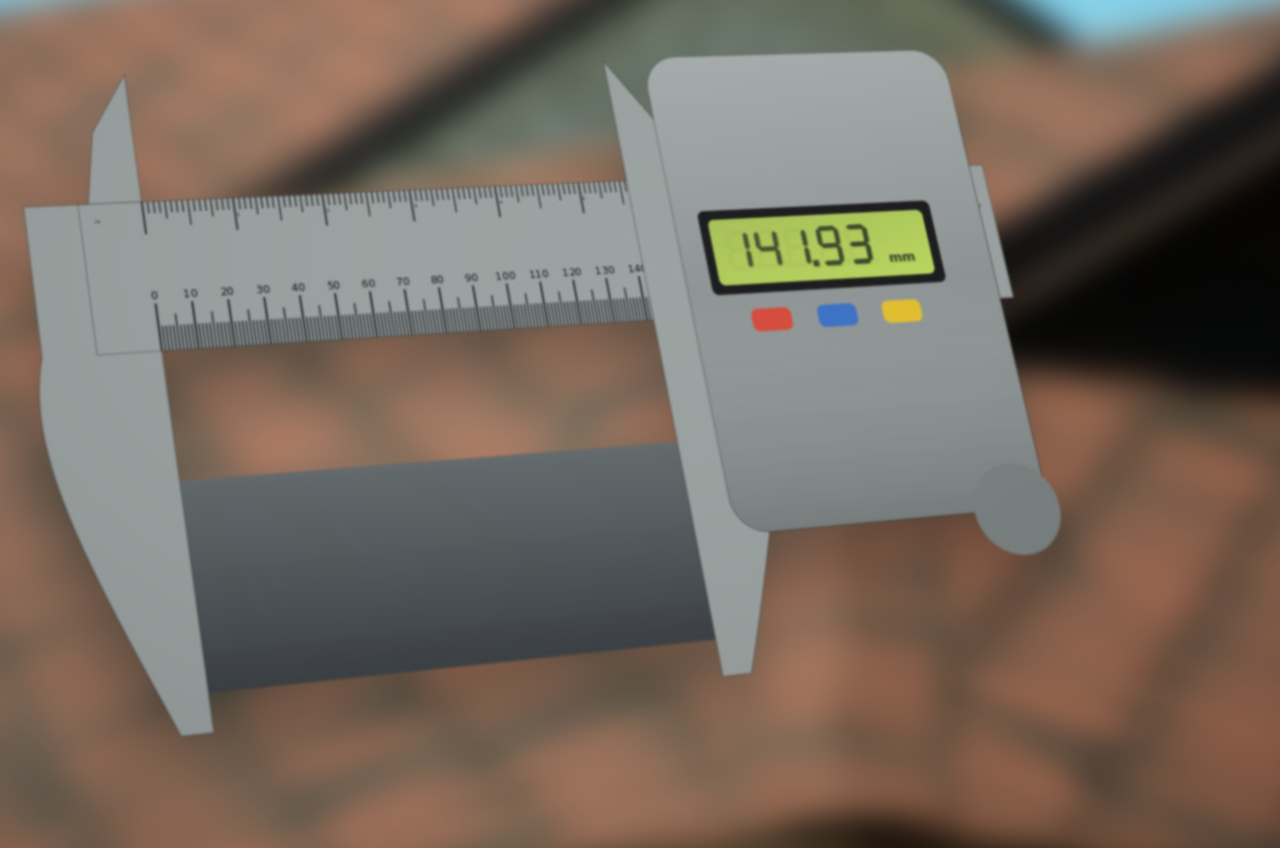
mm 141.93
